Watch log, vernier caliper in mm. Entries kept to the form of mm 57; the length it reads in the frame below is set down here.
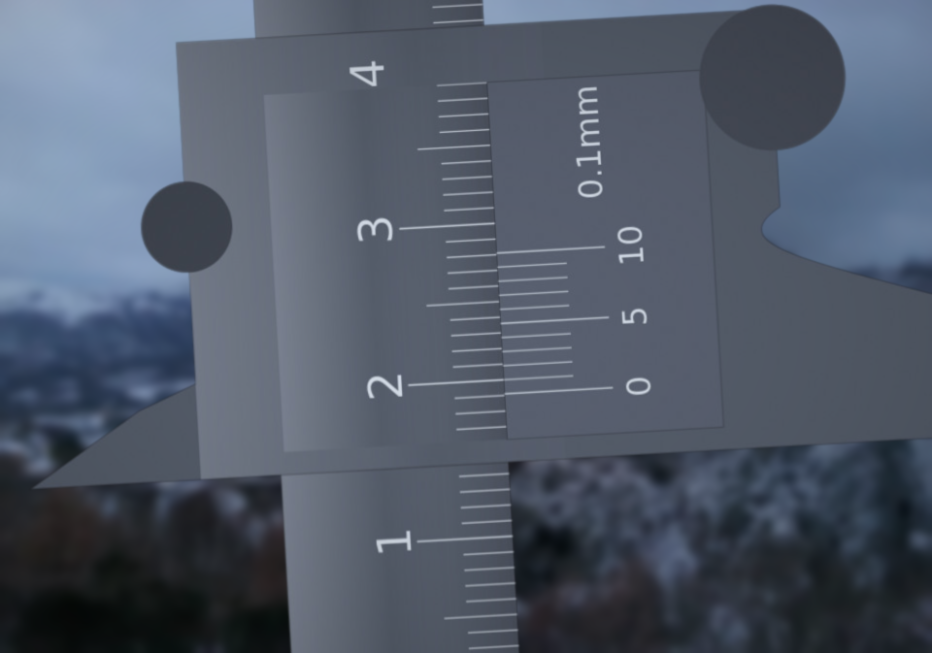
mm 19.1
